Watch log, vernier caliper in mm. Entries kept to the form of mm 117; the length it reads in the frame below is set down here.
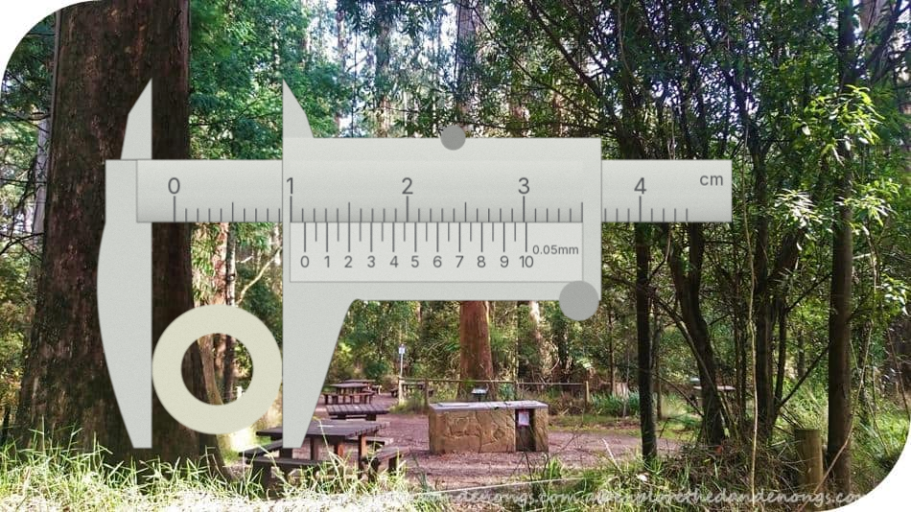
mm 11.2
